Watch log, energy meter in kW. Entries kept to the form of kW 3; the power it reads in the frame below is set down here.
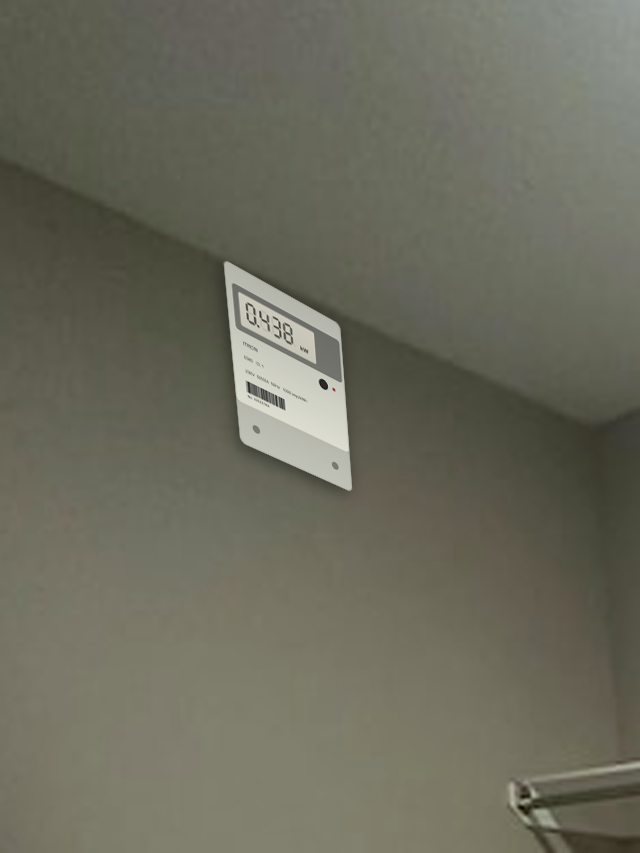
kW 0.438
